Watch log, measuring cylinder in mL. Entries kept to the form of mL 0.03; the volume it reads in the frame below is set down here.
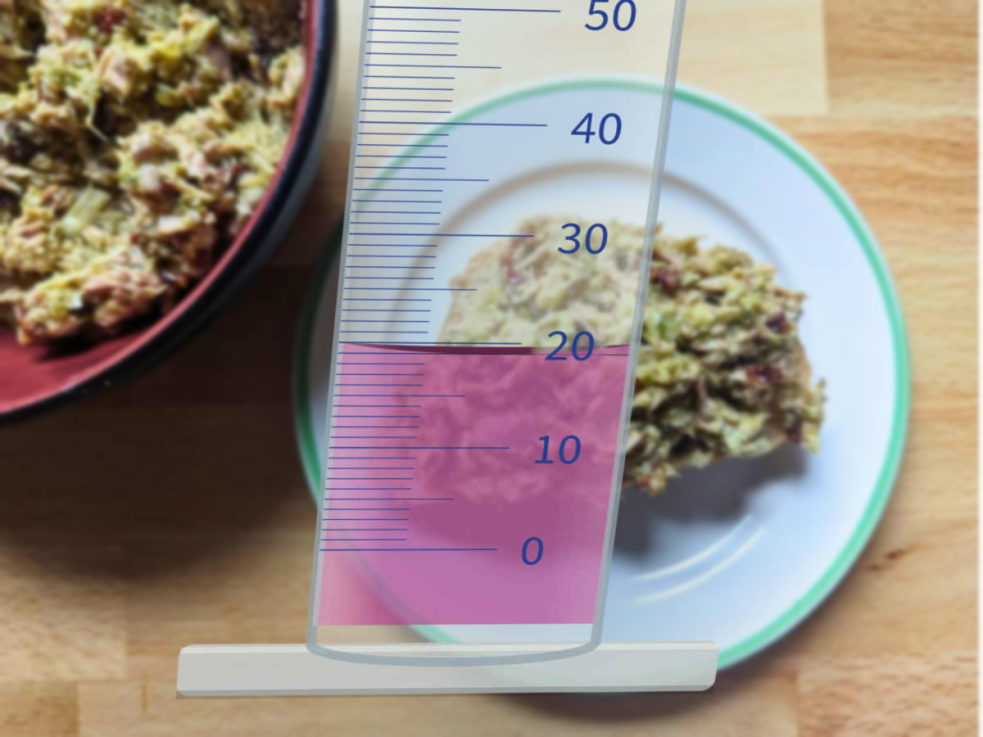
mL 19
